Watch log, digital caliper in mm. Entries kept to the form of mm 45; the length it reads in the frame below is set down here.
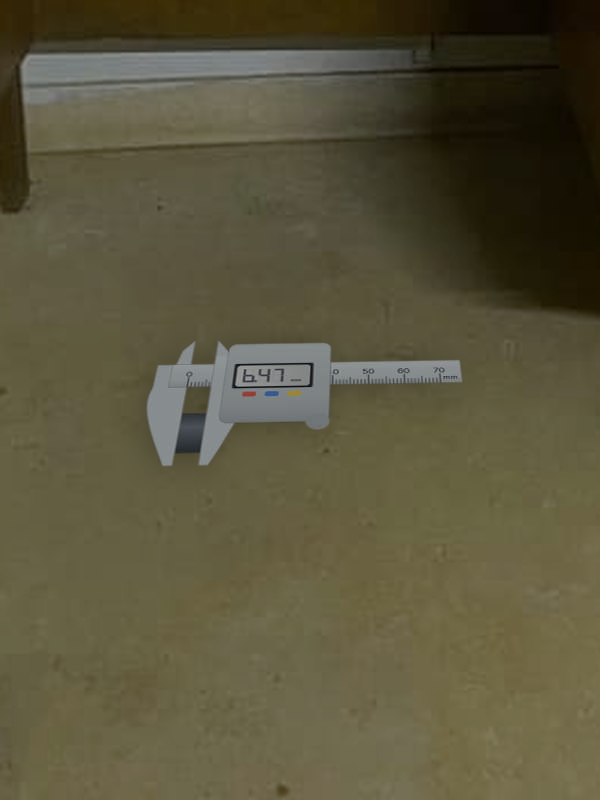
mm 6.47
